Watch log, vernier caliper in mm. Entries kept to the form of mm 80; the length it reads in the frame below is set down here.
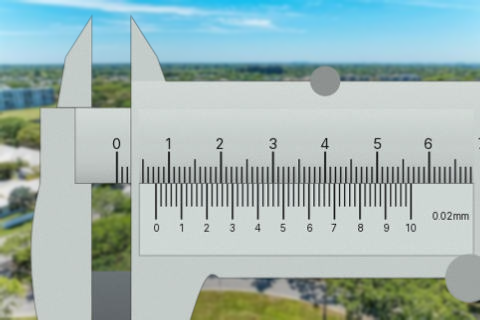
mm 7.5
